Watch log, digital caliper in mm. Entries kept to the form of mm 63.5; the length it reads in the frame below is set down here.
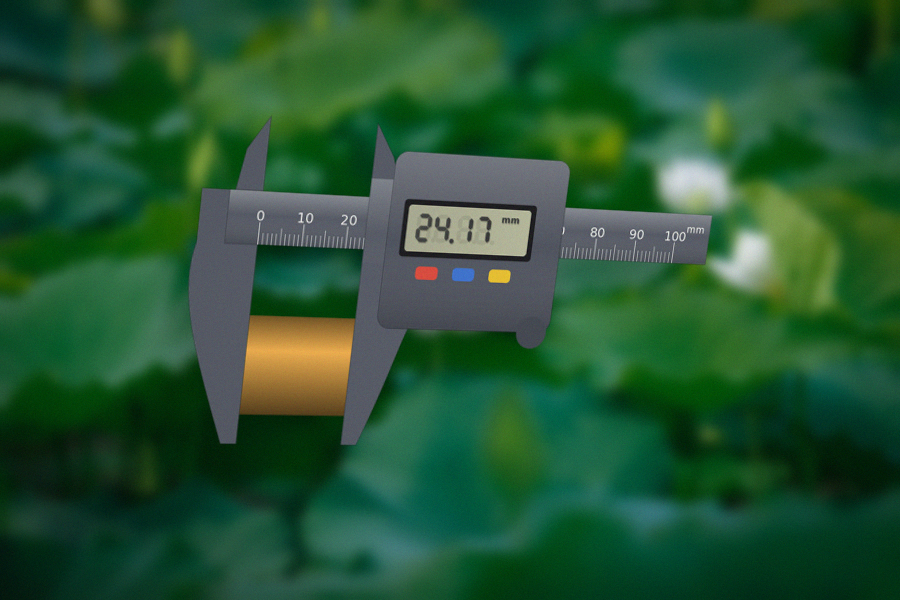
mm 24.17
